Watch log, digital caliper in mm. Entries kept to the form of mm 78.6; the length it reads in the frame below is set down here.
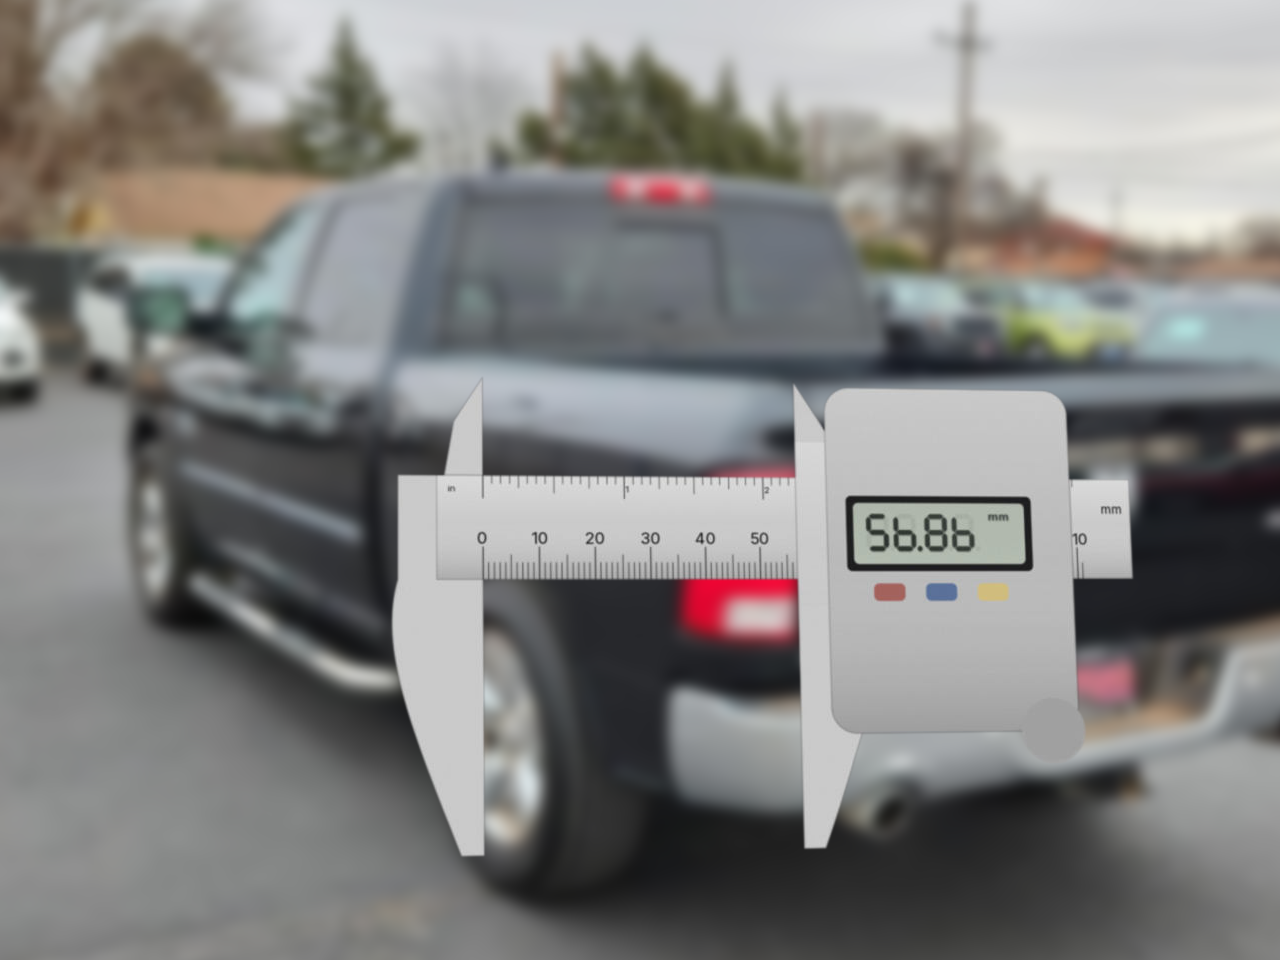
mm 56.86
